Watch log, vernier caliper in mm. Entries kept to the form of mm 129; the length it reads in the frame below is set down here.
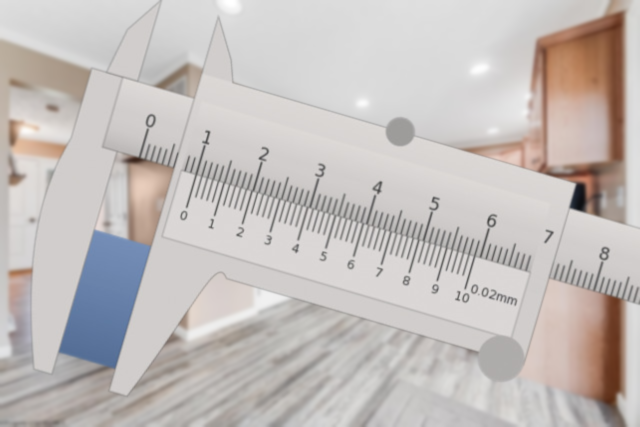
mm 10.0
